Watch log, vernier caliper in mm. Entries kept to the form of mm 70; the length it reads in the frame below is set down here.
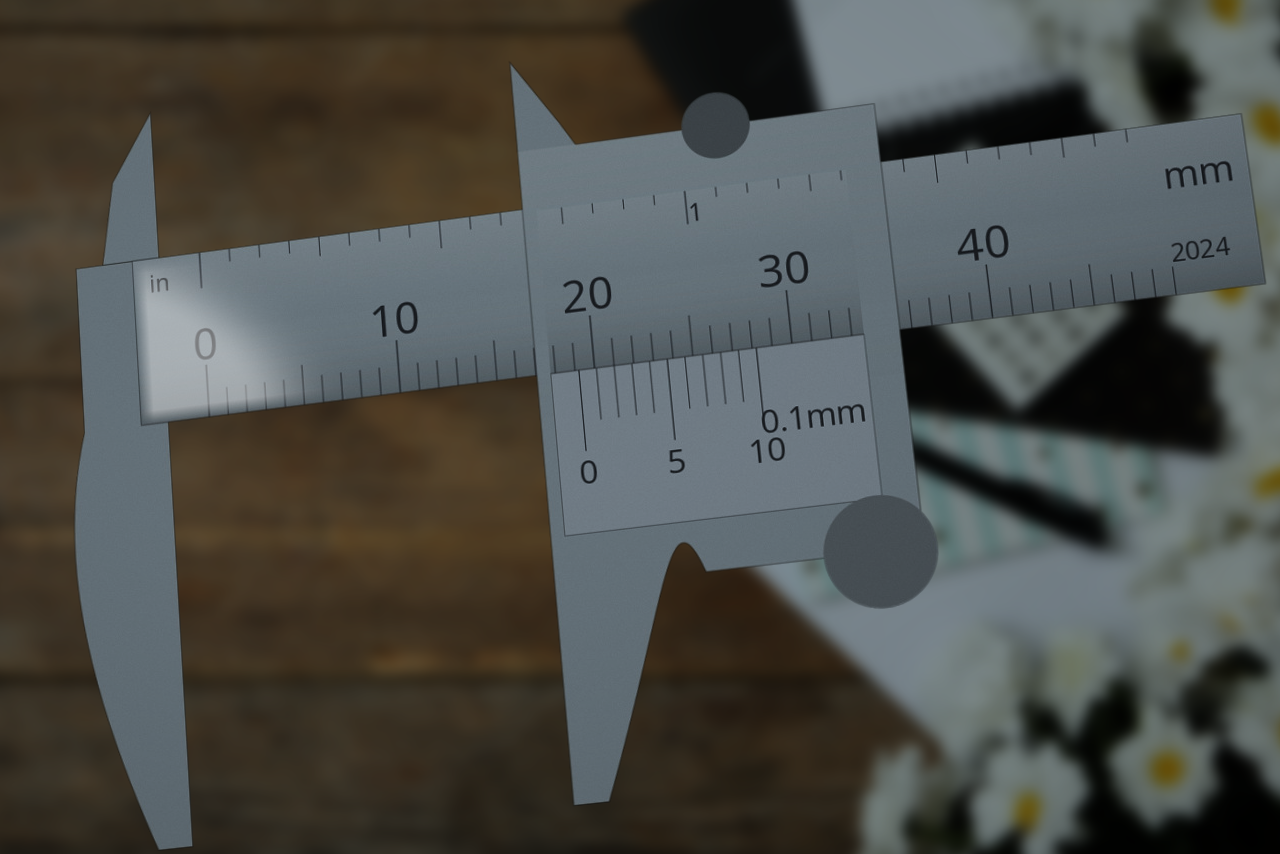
mm 19.2
